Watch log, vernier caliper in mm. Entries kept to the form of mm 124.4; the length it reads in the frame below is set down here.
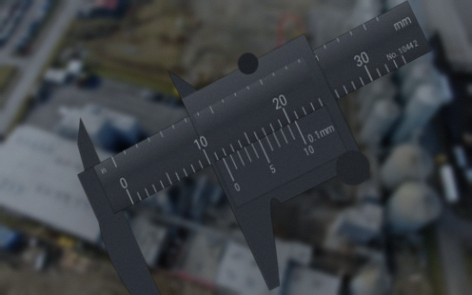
mm 11.6
